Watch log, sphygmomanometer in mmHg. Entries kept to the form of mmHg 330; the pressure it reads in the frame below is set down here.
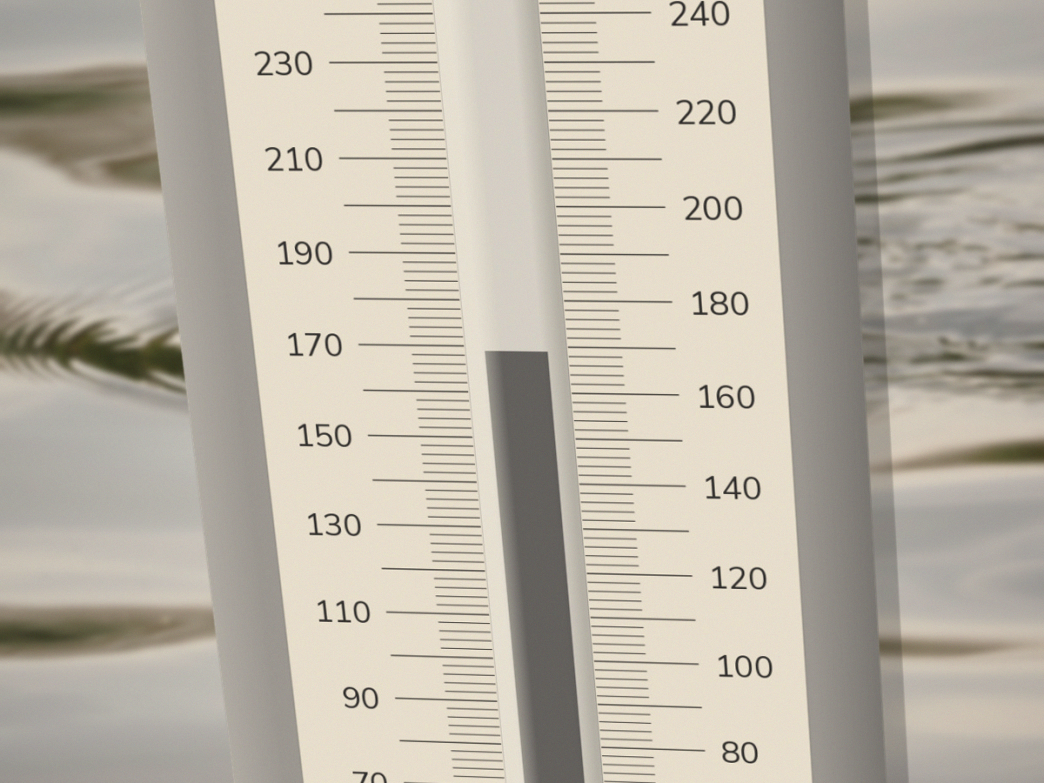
mmHg 169
